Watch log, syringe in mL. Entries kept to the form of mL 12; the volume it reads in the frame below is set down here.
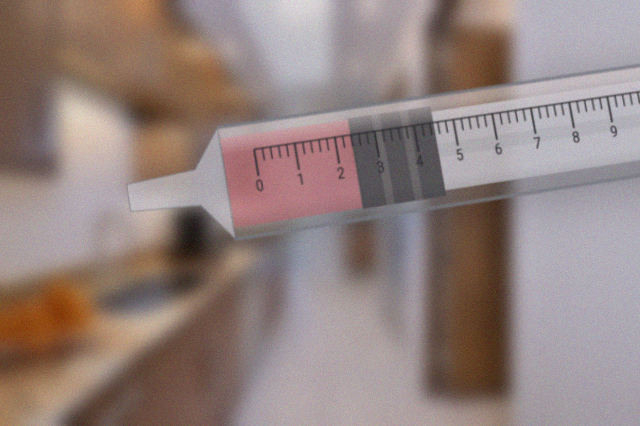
mL 2.4
